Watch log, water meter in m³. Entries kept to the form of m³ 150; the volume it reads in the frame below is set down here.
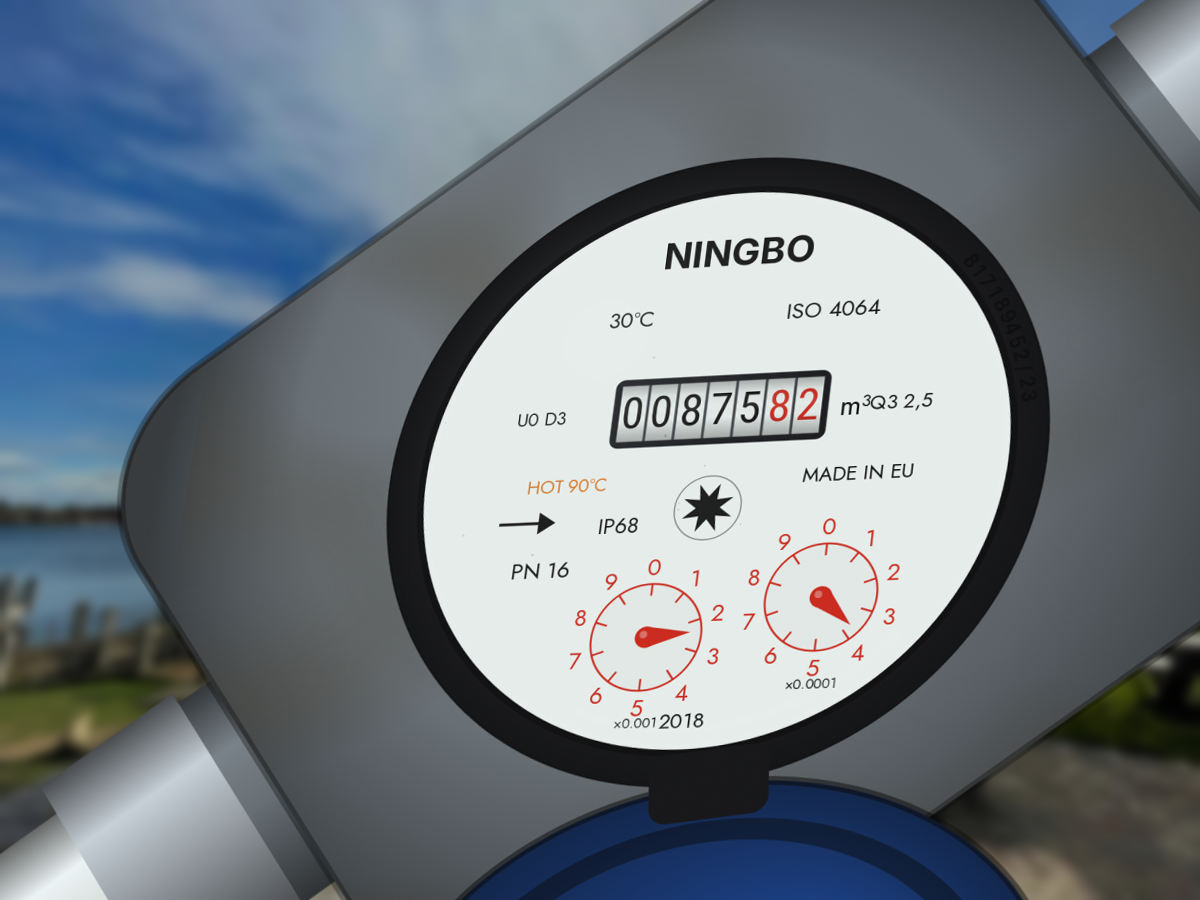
m³ 875.8223
